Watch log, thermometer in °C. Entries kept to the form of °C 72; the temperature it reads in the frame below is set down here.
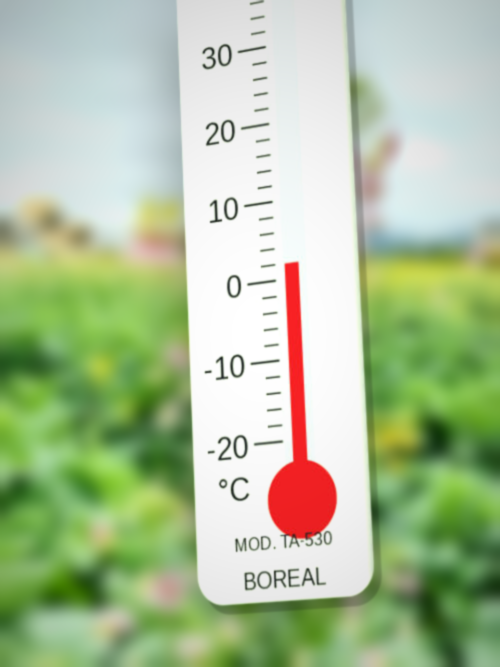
°C 2
